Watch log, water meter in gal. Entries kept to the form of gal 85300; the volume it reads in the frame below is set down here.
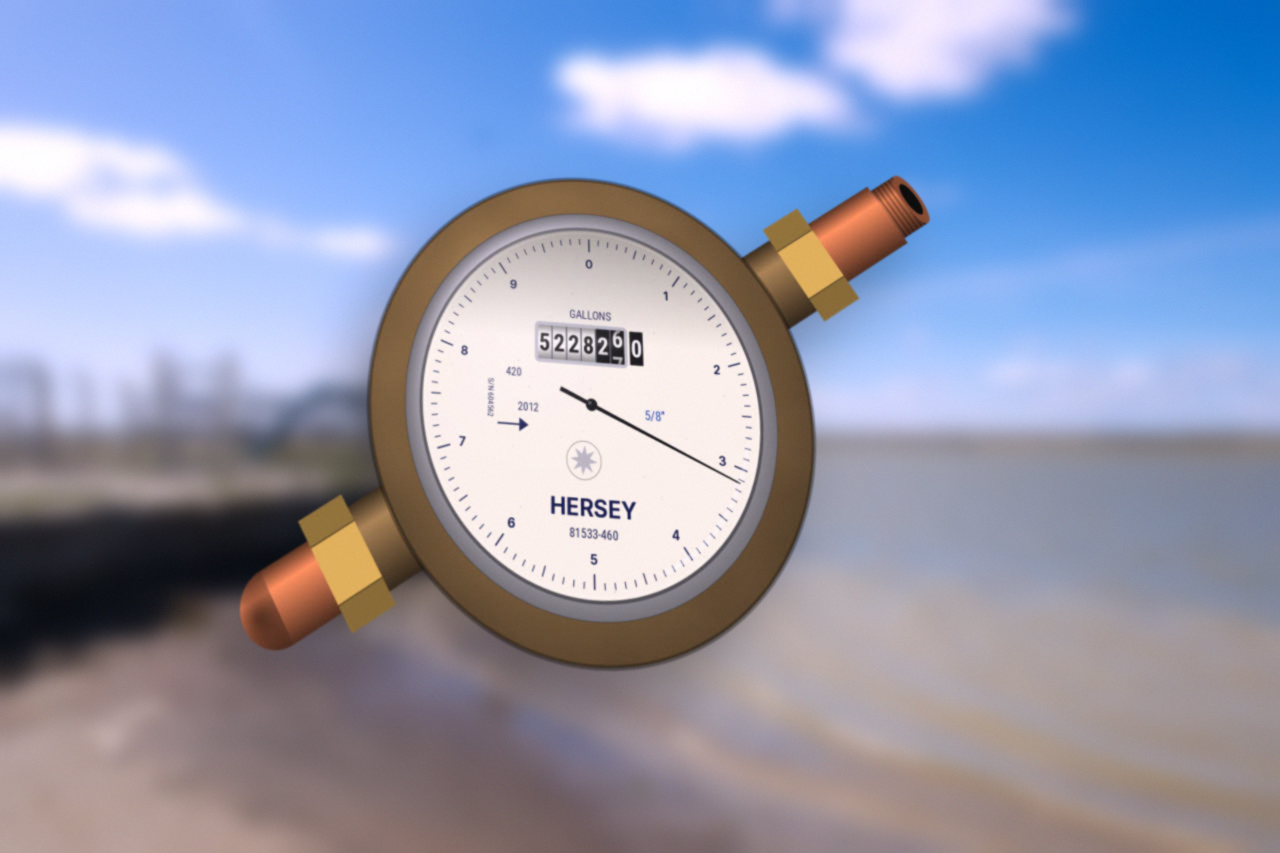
gal 5228263.1
